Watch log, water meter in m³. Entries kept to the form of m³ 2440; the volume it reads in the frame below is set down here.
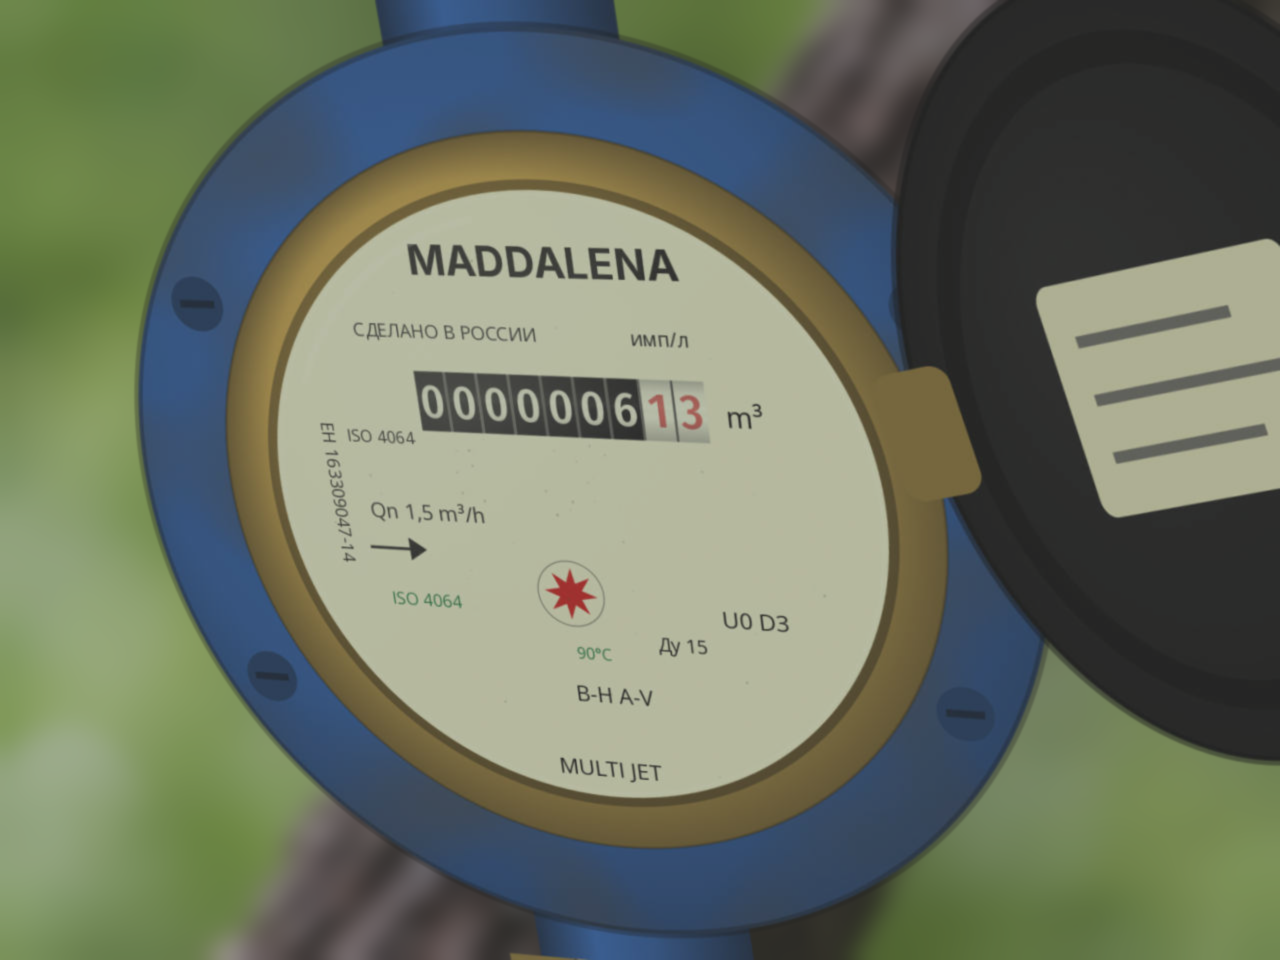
m³ 6.13
